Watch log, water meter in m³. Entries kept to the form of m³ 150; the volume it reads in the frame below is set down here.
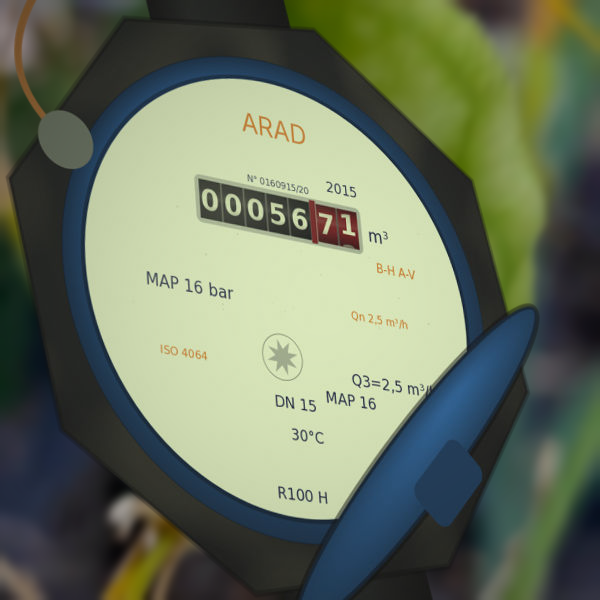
m³ 56.71
